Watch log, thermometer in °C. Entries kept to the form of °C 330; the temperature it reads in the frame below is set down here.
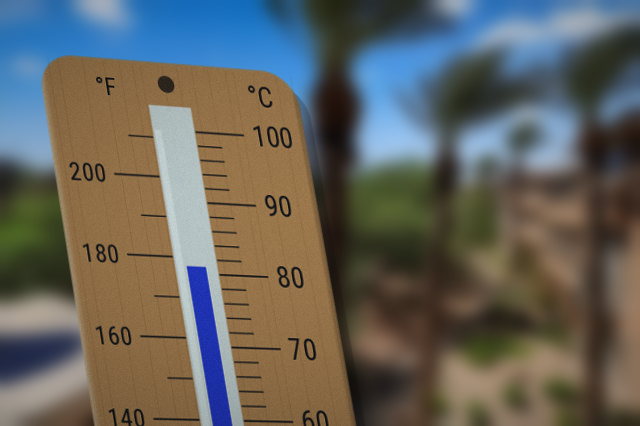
°C 81
